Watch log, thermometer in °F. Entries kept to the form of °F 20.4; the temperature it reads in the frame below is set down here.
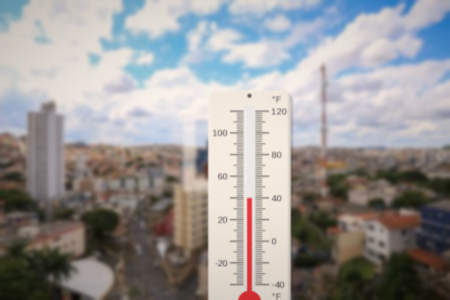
°F 40
